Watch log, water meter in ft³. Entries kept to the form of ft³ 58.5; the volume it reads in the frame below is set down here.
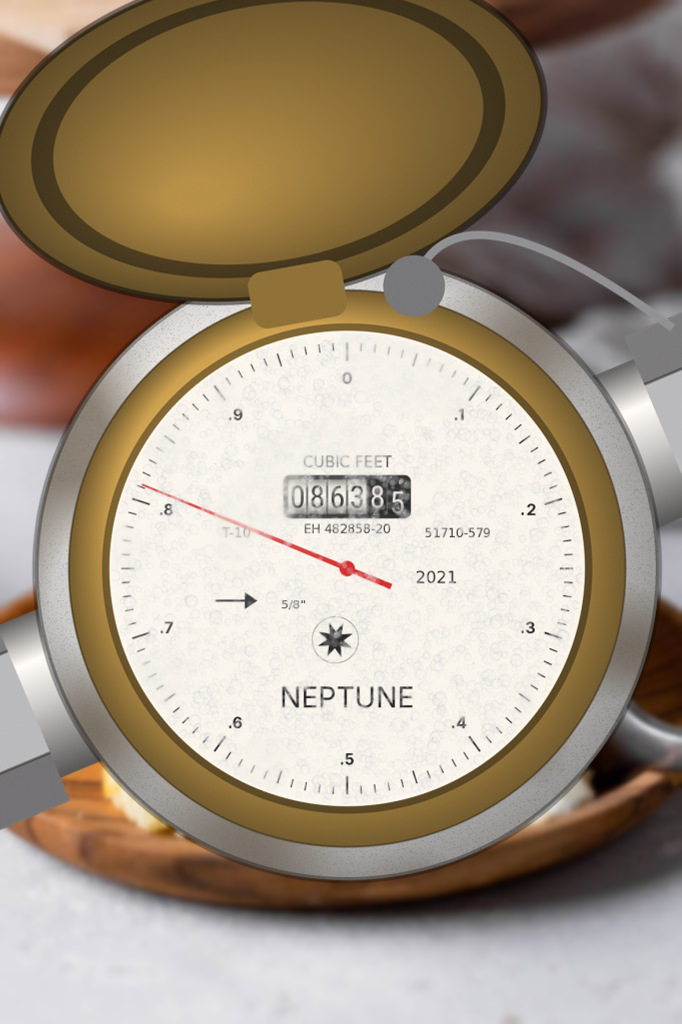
ft³ 86384.81
